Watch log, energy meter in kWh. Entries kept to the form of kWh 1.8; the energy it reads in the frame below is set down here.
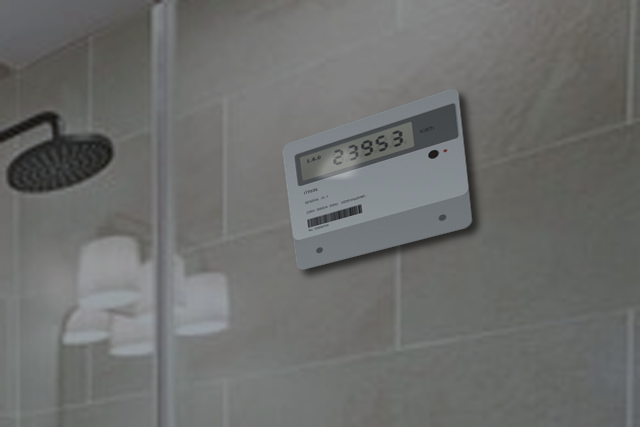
kWh 23953
